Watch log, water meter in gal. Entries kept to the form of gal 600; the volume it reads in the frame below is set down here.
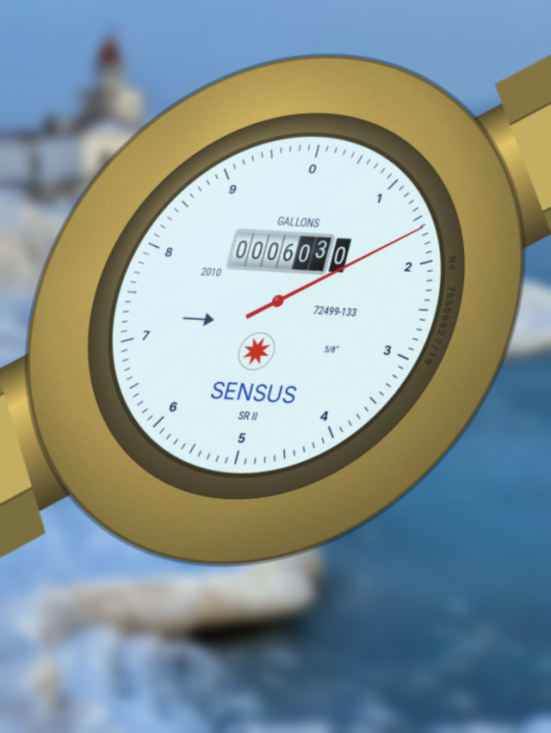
gal 6031.6
